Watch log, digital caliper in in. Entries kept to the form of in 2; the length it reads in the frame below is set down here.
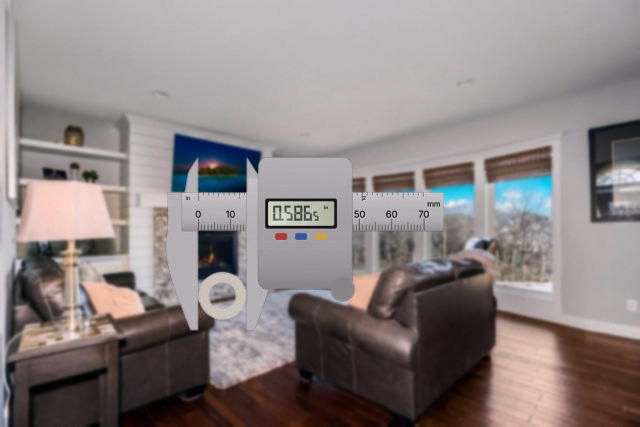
in 0.5865
